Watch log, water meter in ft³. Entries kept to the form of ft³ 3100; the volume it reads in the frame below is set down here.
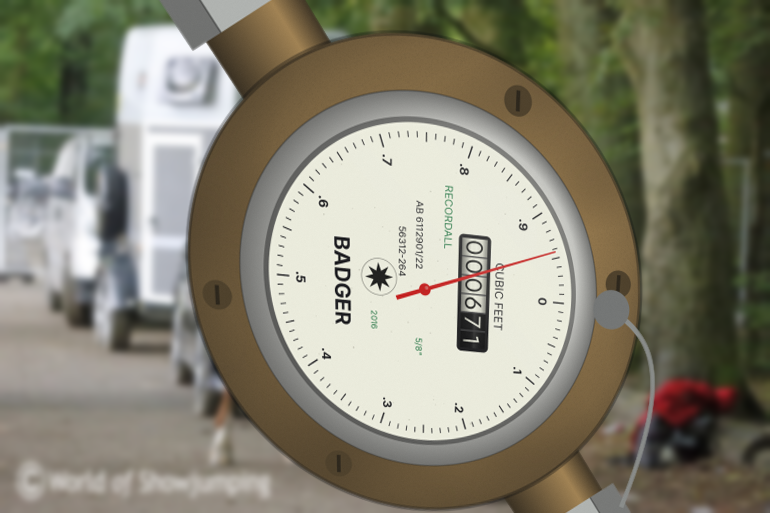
ft³ 670.94
